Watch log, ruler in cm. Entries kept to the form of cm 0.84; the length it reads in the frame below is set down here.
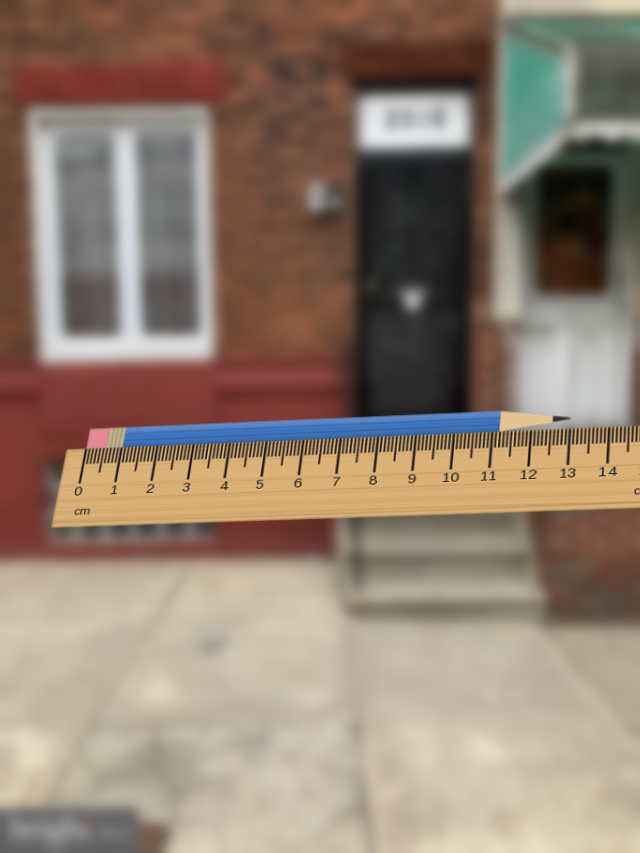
cm 13
